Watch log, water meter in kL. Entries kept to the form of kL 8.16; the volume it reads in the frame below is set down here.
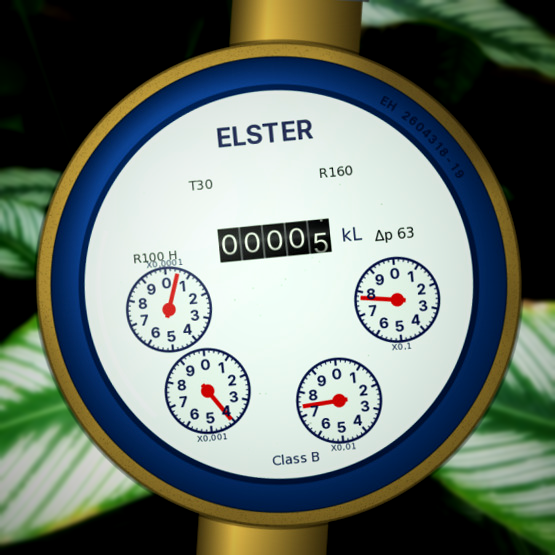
kL 4.7740
